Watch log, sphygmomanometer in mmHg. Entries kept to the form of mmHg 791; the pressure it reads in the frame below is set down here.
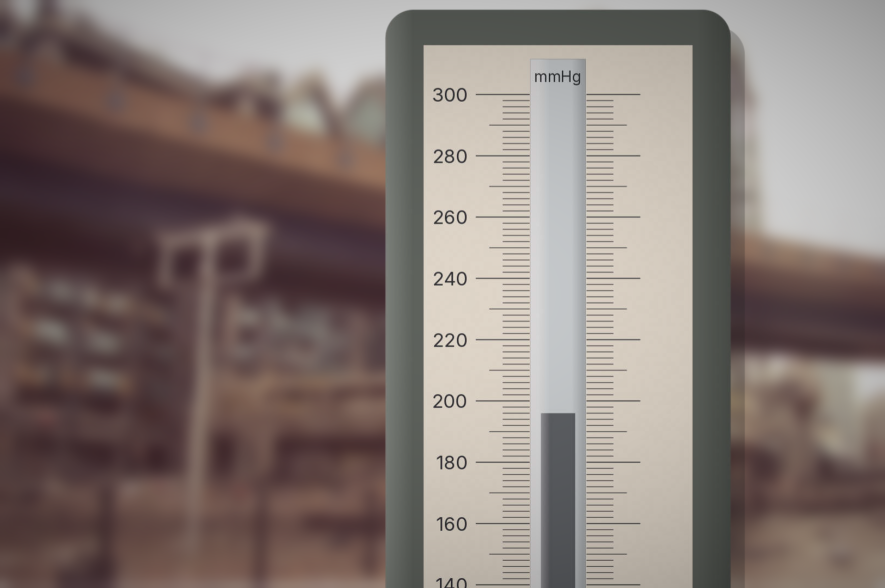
mmHg 196
